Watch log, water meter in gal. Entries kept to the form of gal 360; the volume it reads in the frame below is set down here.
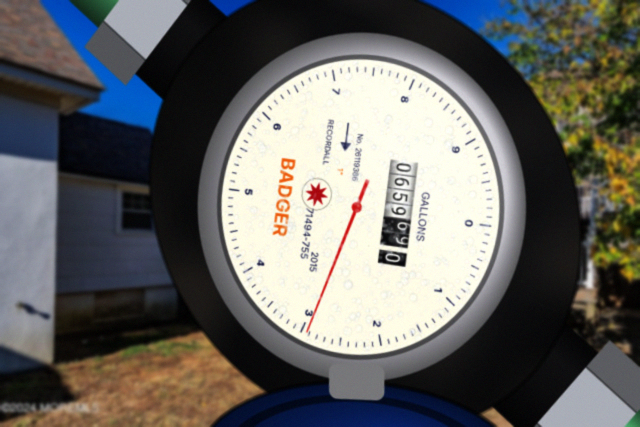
gal 659692.9
